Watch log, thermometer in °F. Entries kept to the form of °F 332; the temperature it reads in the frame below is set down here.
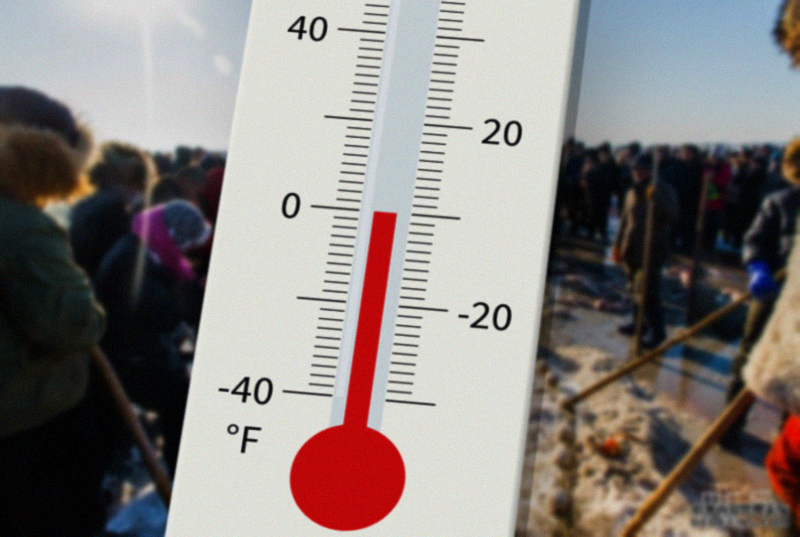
°F 0
